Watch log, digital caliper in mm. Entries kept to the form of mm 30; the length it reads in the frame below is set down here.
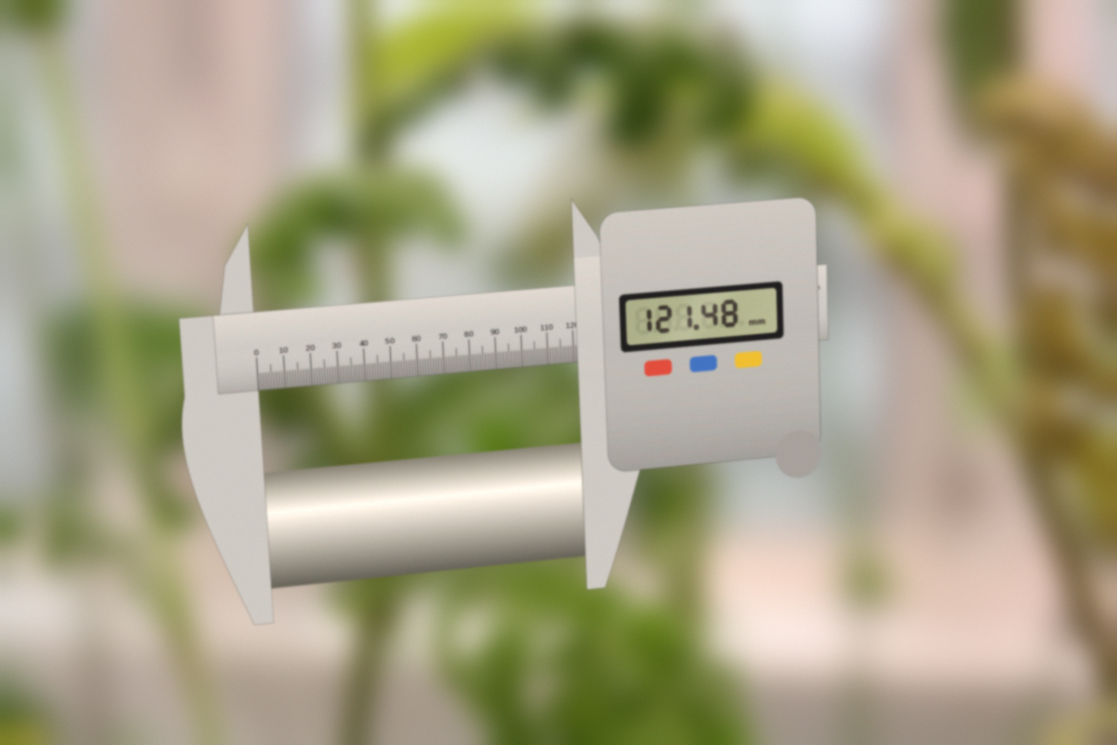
mm 121.48
